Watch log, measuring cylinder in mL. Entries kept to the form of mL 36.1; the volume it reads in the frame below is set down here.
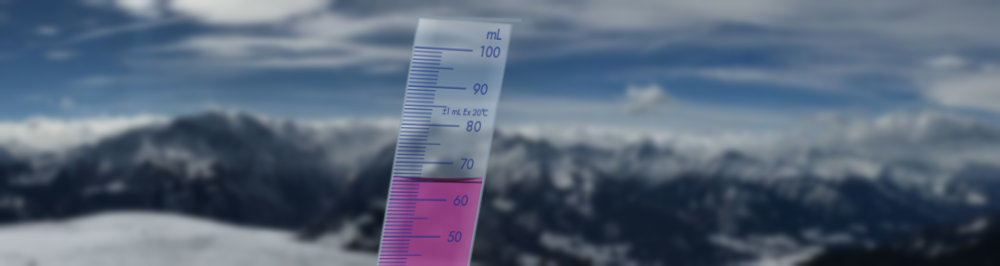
mL 65
